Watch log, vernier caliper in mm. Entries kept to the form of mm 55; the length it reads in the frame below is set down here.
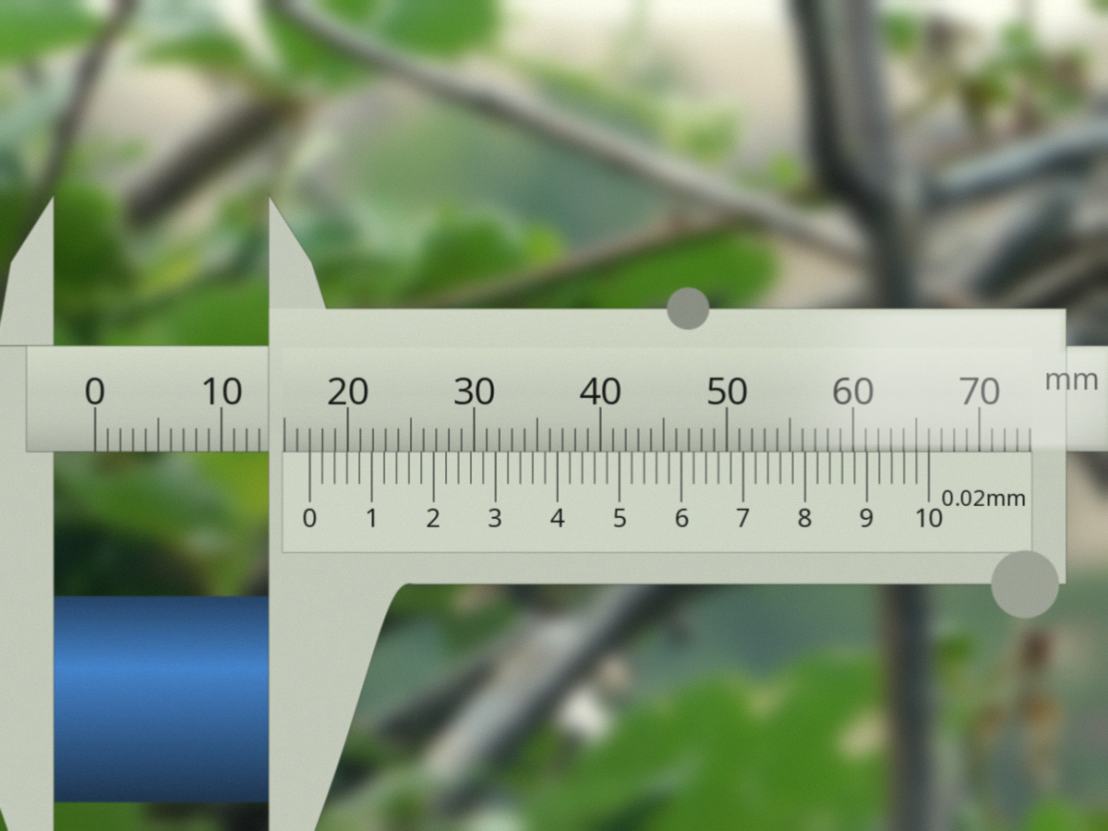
mm 17.0
